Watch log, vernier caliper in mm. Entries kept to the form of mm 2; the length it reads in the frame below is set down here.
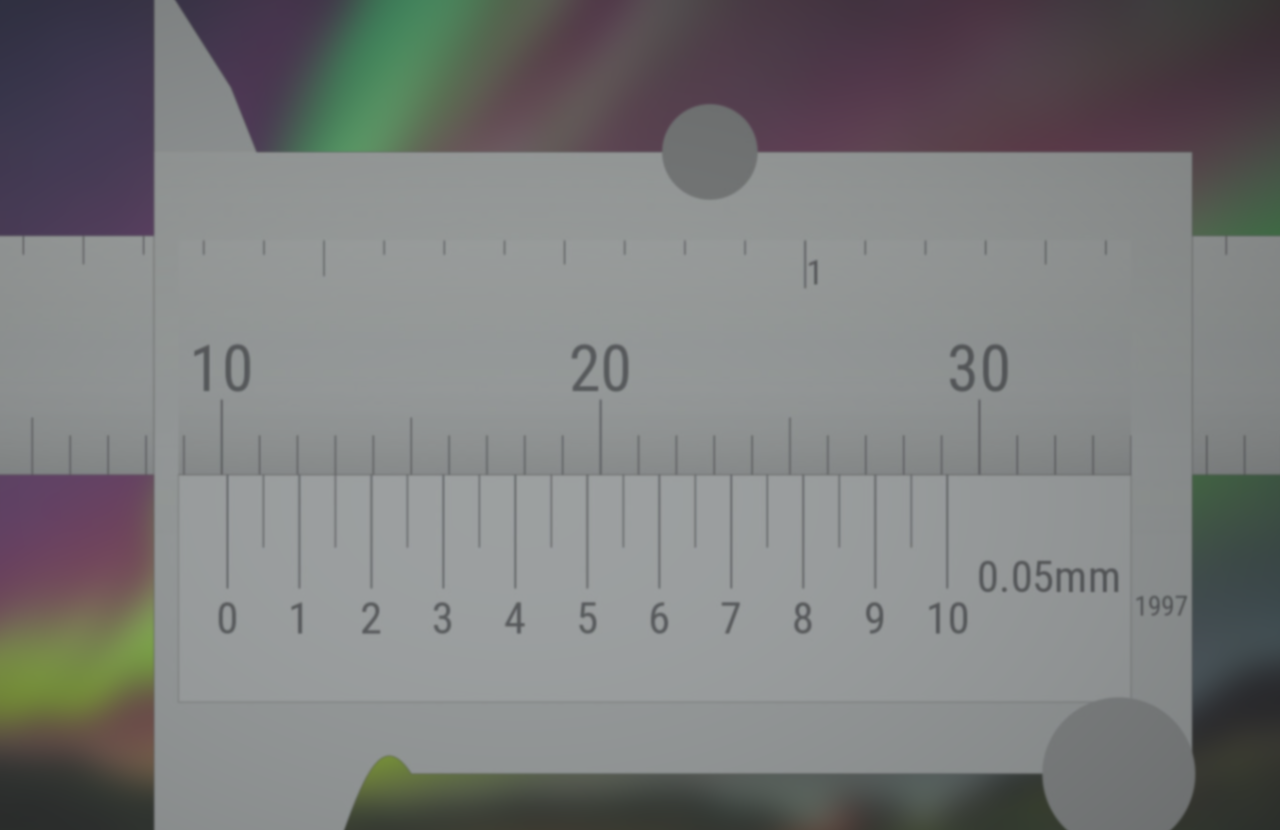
mm 10.15
